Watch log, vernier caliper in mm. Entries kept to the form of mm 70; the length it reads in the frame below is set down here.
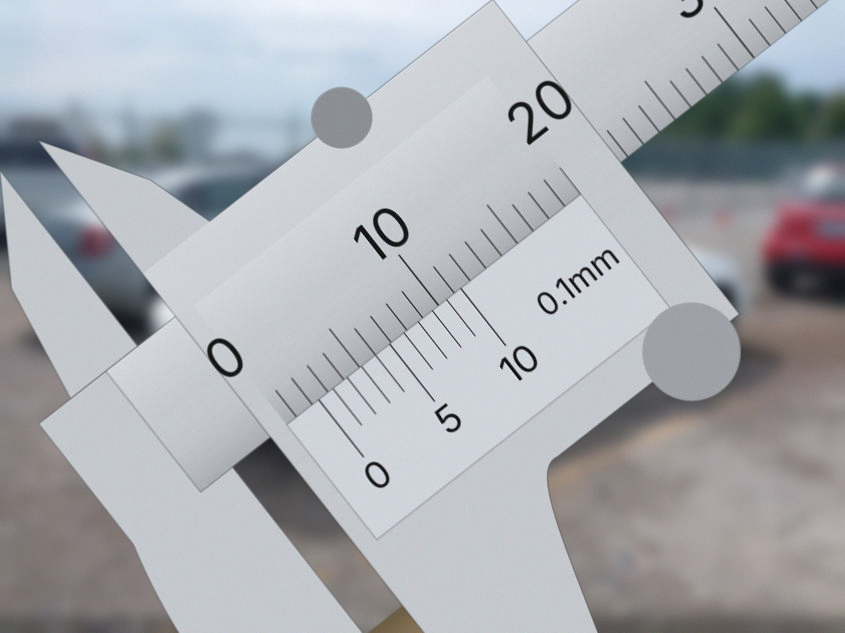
mm 2.4
